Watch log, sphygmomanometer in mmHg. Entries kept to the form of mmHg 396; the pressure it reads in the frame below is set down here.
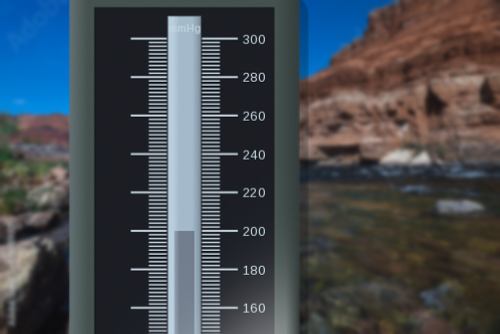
mmHg 200
